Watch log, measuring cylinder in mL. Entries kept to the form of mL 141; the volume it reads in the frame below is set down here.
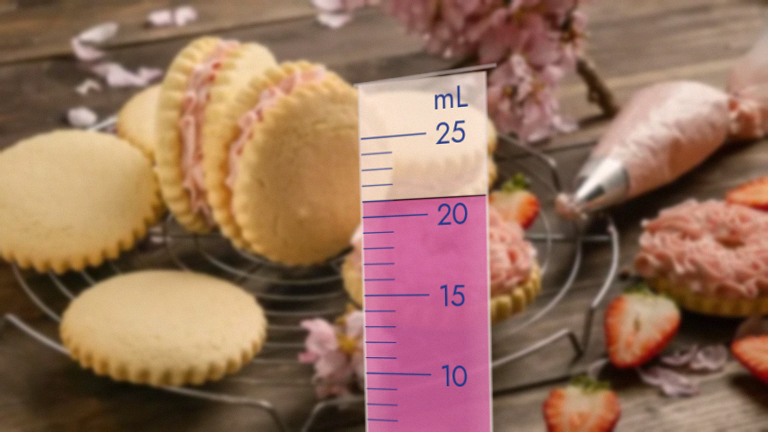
mL 21
